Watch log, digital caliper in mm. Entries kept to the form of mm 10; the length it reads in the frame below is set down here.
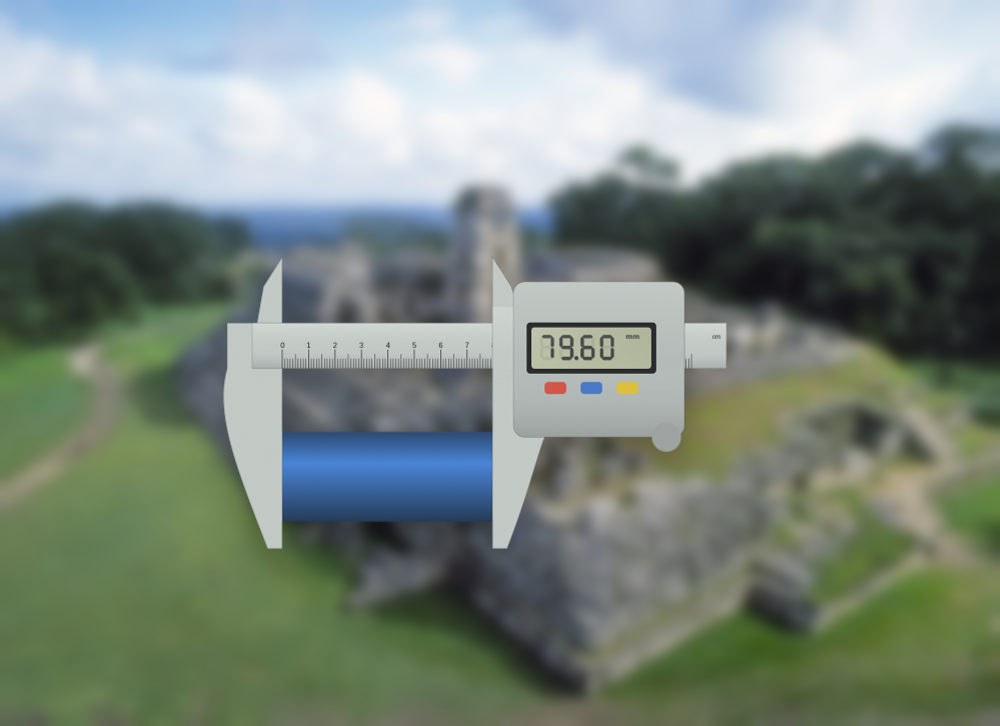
mm 79.60
